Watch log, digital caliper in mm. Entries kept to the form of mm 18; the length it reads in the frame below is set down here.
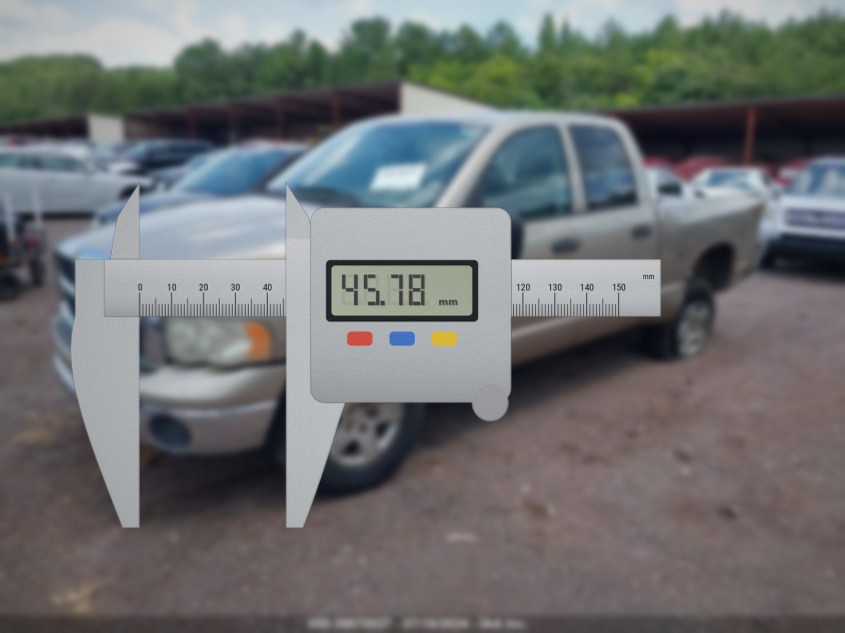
mm 45.78
